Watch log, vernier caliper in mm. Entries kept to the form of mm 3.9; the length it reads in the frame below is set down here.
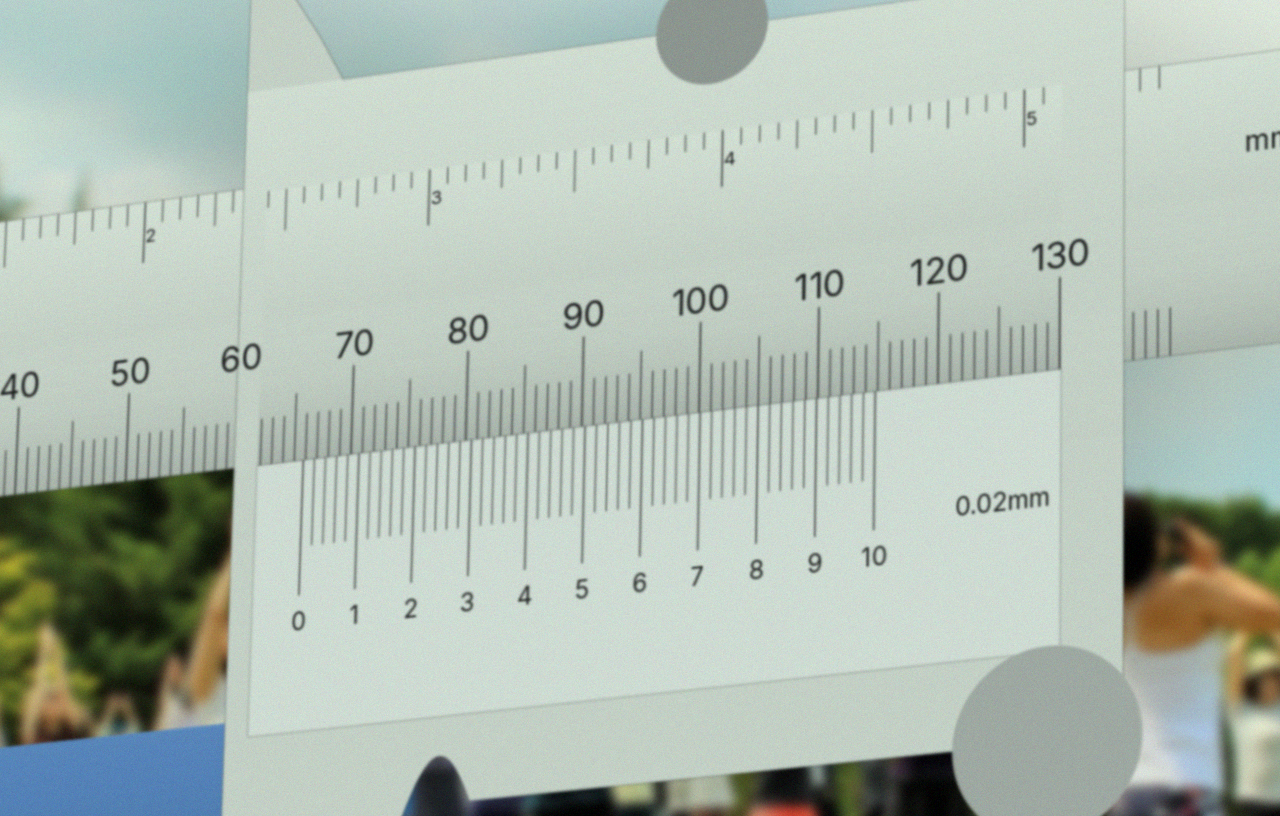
mm 65.8
